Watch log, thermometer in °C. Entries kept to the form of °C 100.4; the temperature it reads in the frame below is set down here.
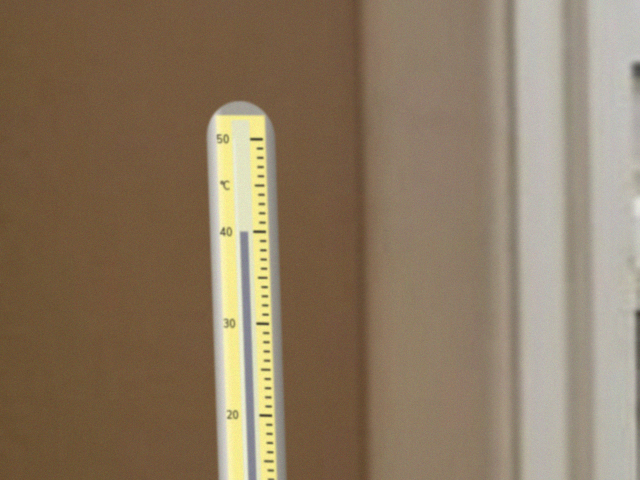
°C 40
